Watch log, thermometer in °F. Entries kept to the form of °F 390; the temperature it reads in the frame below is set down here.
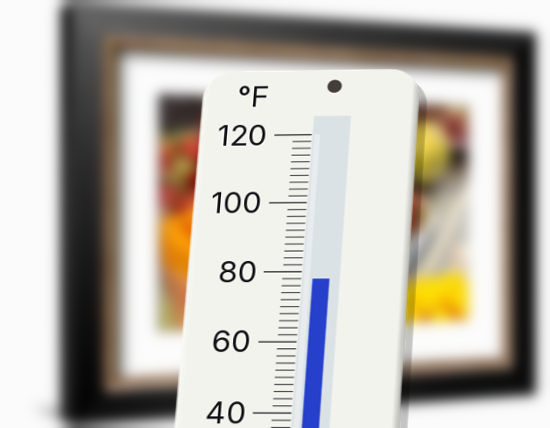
°F 78
